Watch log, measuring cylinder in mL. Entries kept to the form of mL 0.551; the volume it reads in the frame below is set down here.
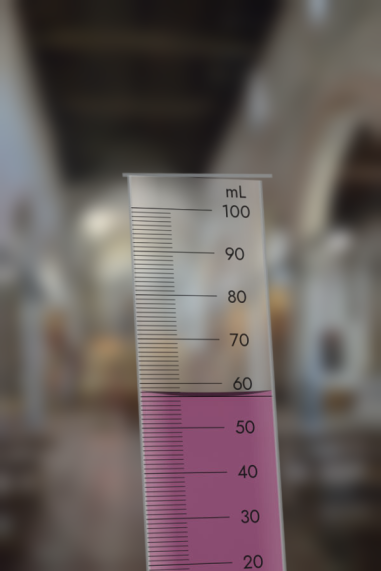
mL 57
